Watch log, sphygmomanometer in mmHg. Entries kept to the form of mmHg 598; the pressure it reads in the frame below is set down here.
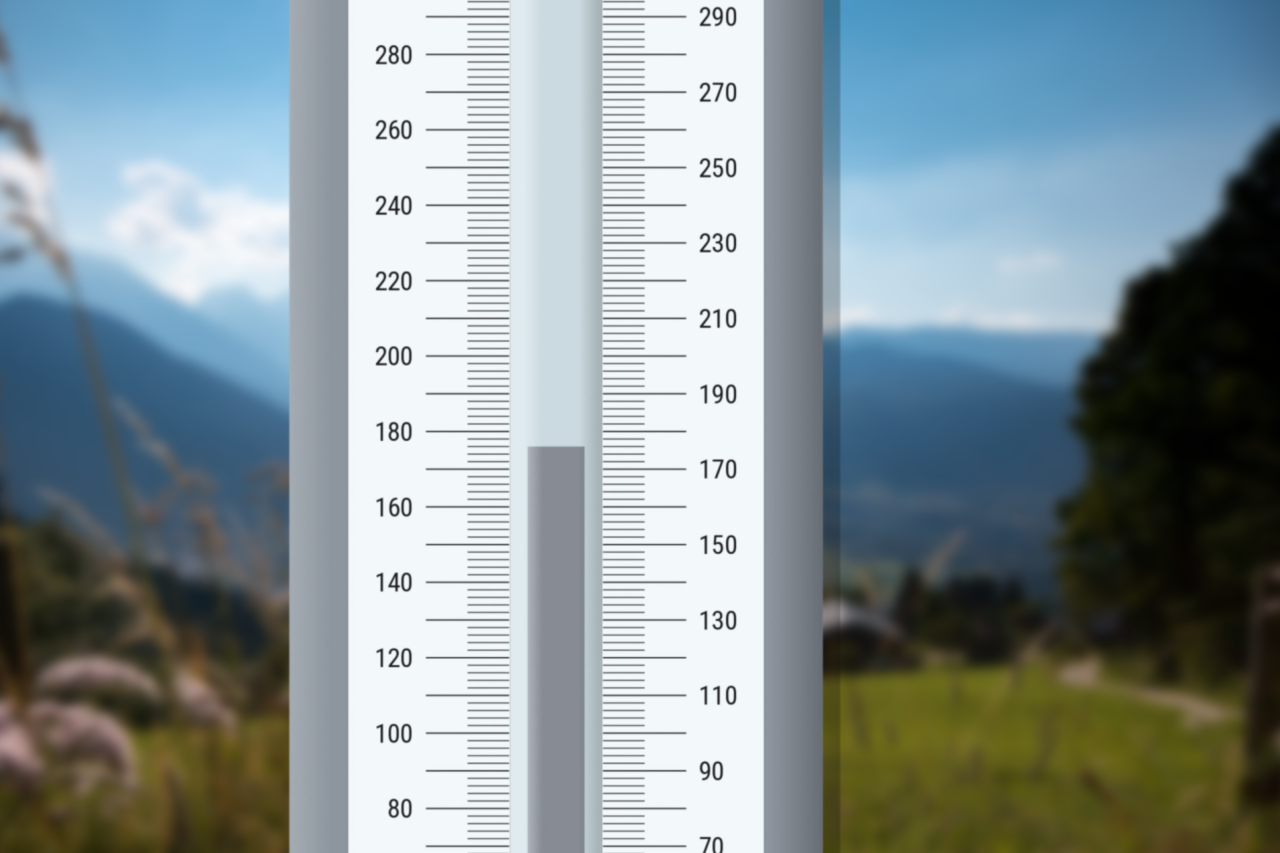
mmHg 176
